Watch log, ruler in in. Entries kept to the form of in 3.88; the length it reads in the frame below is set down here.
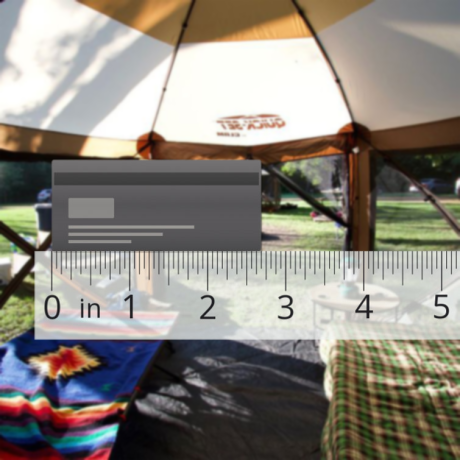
in 2.6875
